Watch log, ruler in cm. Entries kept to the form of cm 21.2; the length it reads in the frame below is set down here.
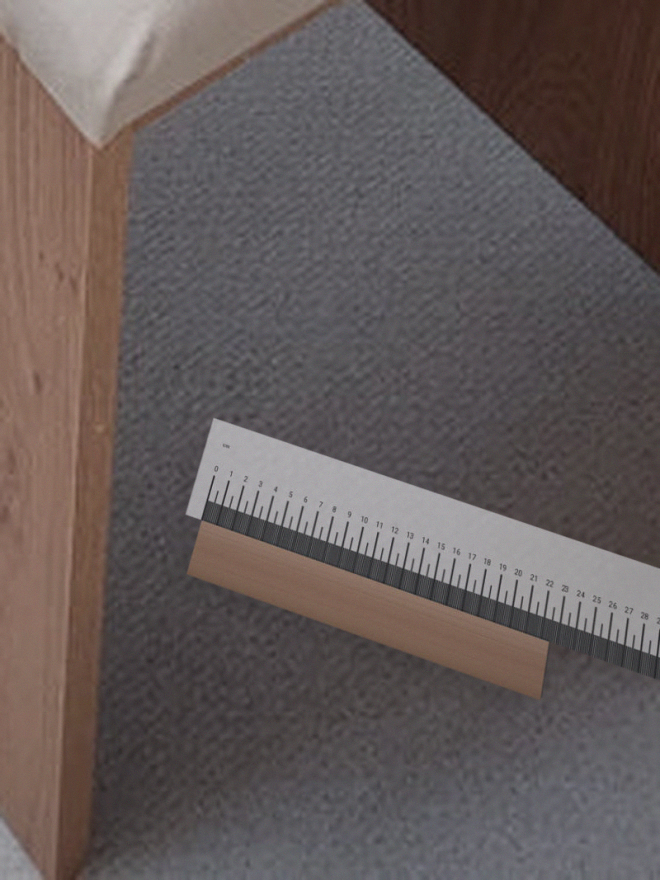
cm 22.5
